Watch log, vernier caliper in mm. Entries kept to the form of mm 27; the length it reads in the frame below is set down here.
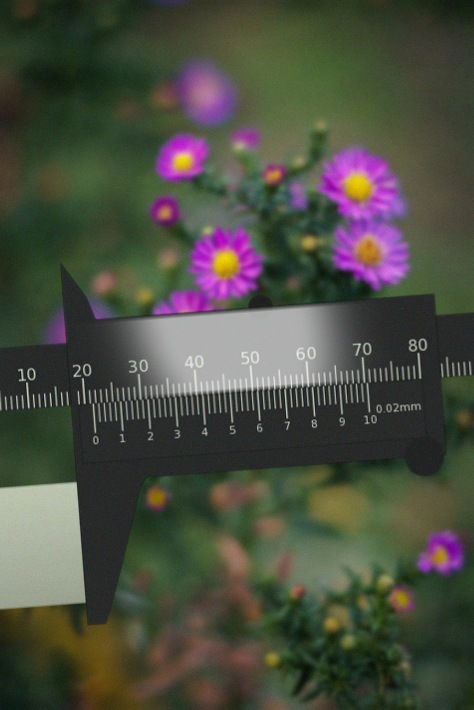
mm 21.5
